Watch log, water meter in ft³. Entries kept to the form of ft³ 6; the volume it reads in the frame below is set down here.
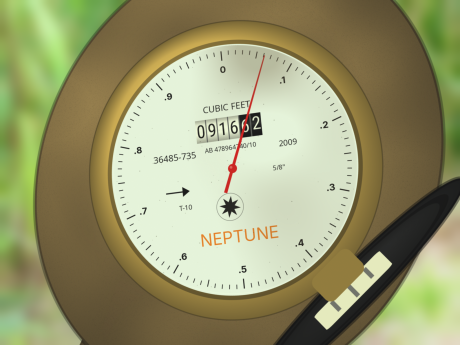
ft³ 91662.06
